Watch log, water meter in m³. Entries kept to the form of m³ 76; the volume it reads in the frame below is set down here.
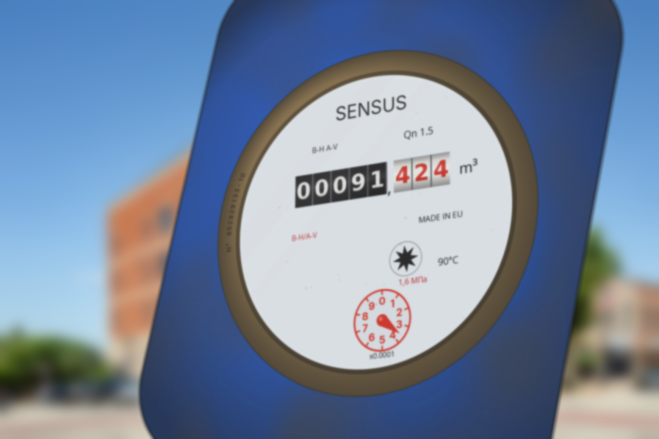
m³ 91.4243
